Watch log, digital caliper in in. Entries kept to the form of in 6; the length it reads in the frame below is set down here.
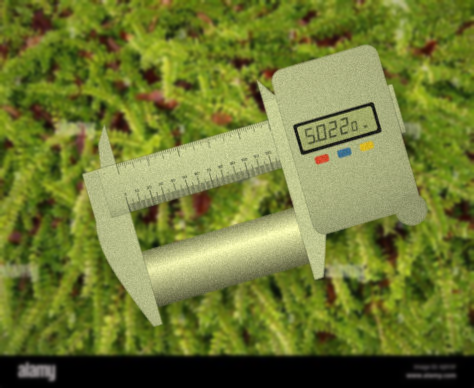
in 5.0220
